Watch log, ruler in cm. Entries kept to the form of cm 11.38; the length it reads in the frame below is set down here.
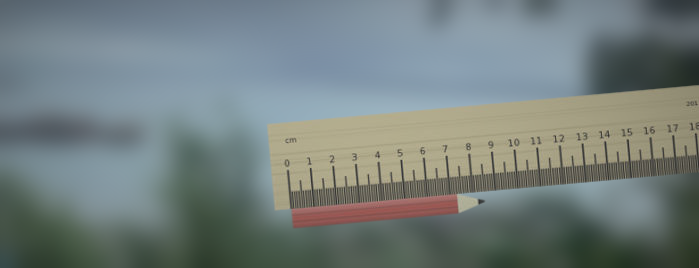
cm 8.5
